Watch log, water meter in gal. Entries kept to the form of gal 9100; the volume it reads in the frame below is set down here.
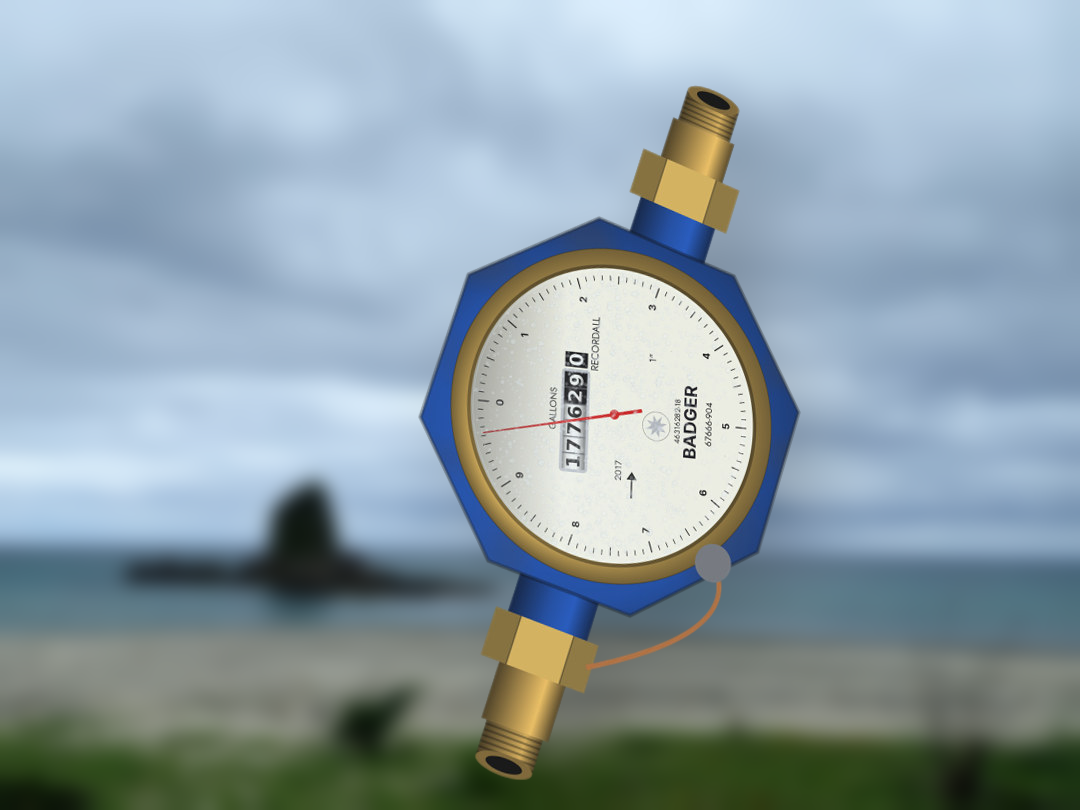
gal 1776289.6
